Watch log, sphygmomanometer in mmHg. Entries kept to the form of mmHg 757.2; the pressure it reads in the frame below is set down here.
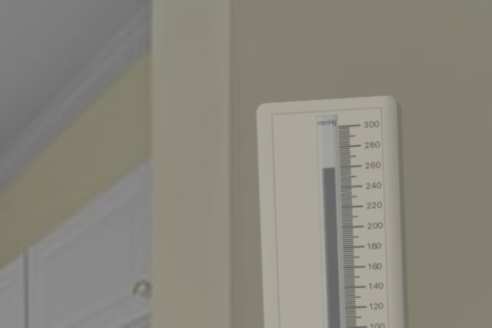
mmHg 260
